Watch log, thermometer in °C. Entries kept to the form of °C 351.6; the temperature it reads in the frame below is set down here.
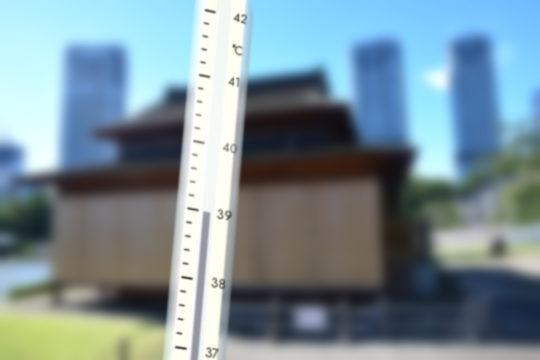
°C 39
